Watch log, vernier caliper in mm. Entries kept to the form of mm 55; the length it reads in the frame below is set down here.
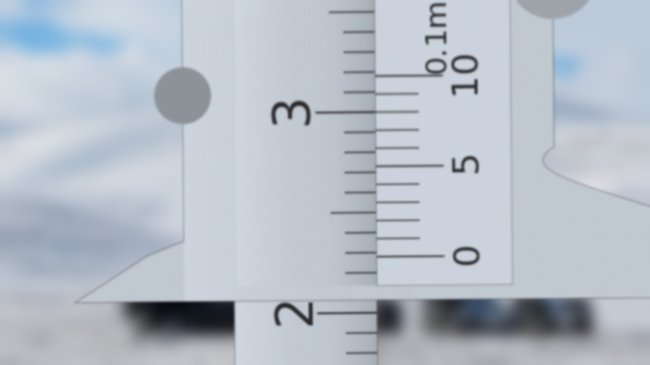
mm 22.8
